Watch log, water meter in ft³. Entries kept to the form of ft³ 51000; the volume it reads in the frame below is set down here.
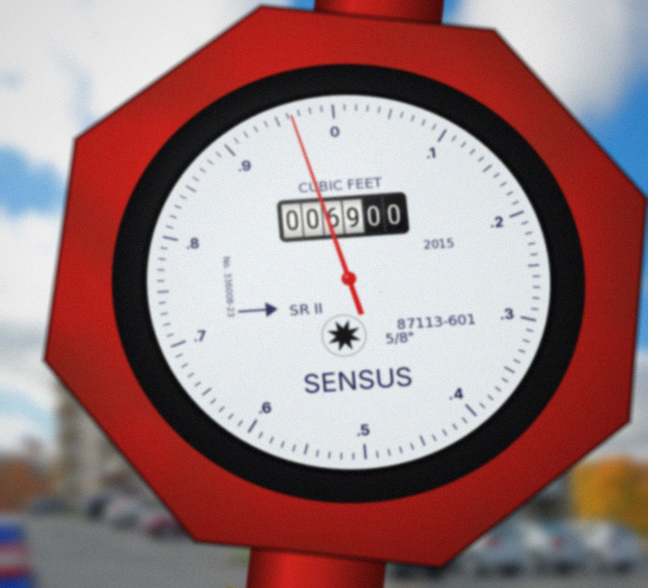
ft³ 6899.96
